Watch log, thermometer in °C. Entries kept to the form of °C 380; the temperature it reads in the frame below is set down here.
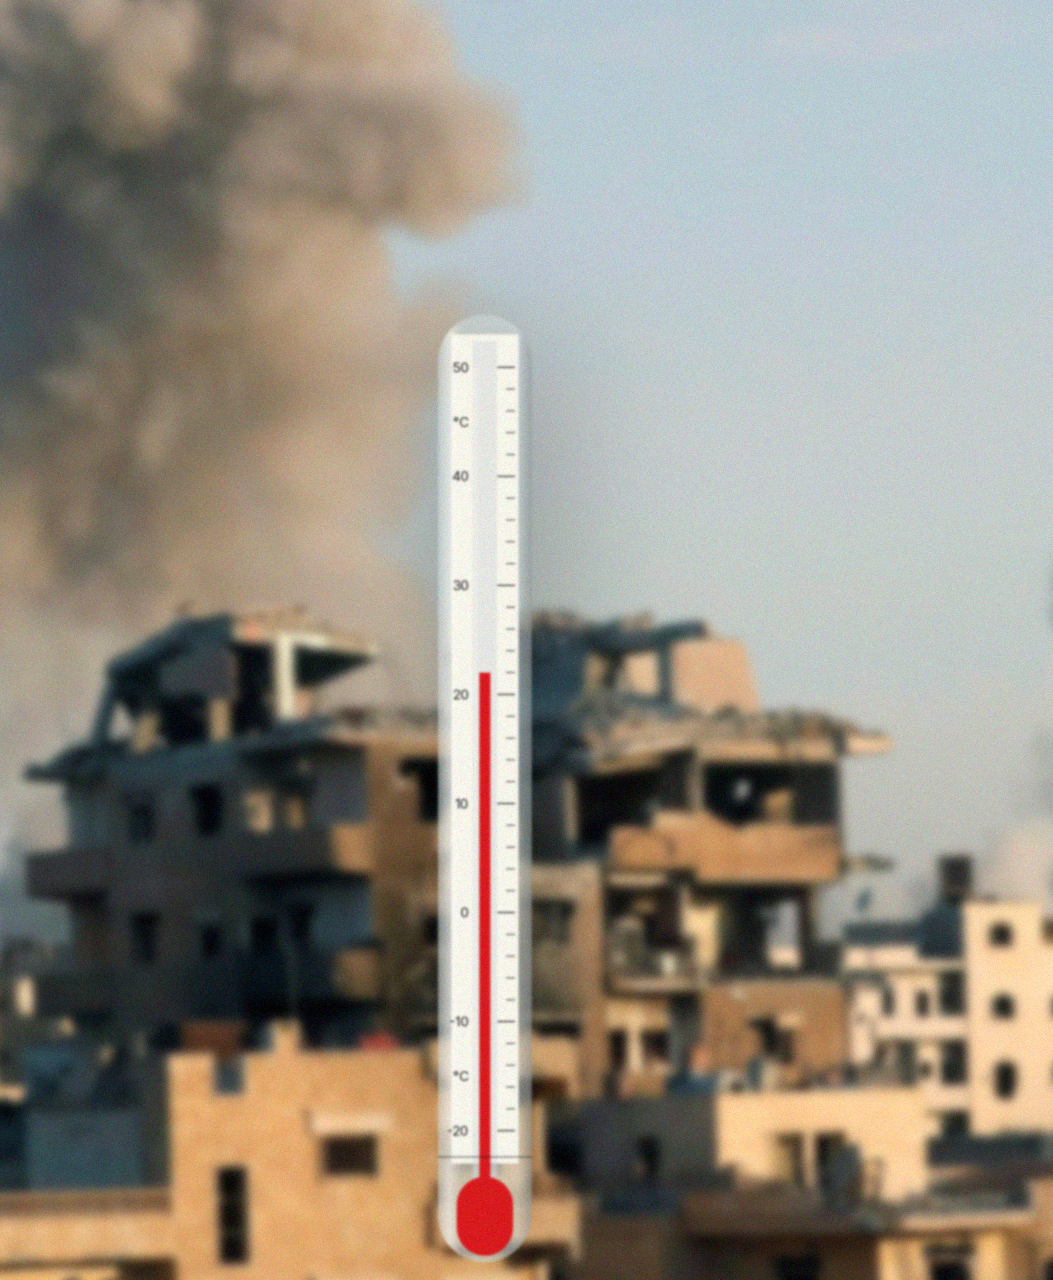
°C 22
